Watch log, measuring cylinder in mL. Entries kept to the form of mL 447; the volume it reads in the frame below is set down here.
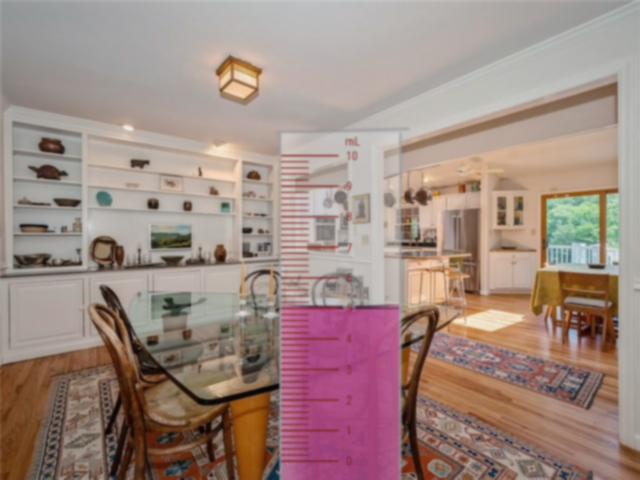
mL 5
